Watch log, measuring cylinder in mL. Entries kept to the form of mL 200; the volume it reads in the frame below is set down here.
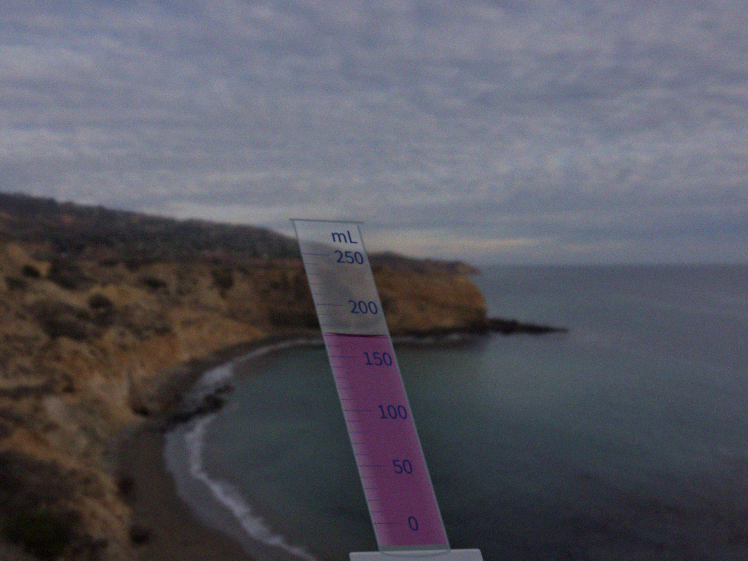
mL 170
